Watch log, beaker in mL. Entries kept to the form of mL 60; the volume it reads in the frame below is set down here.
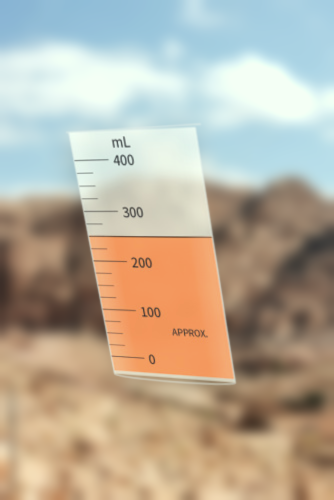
mL 250
